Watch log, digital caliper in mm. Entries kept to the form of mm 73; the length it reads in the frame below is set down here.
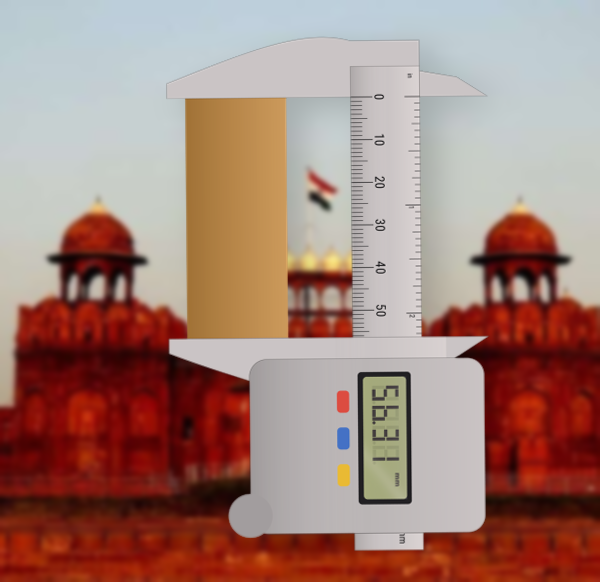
mm 56.31
